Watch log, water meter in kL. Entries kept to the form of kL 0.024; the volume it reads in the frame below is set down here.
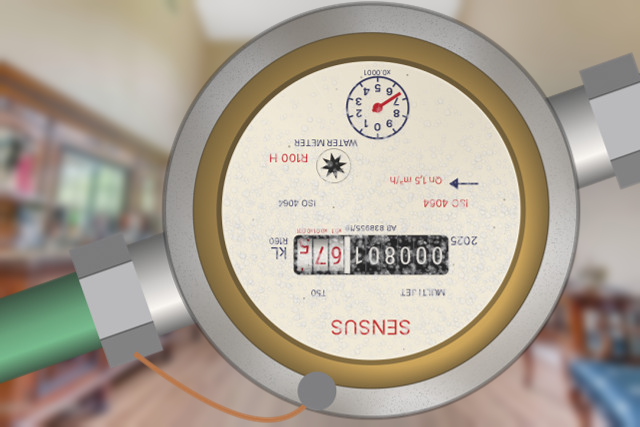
kL 801.6746
